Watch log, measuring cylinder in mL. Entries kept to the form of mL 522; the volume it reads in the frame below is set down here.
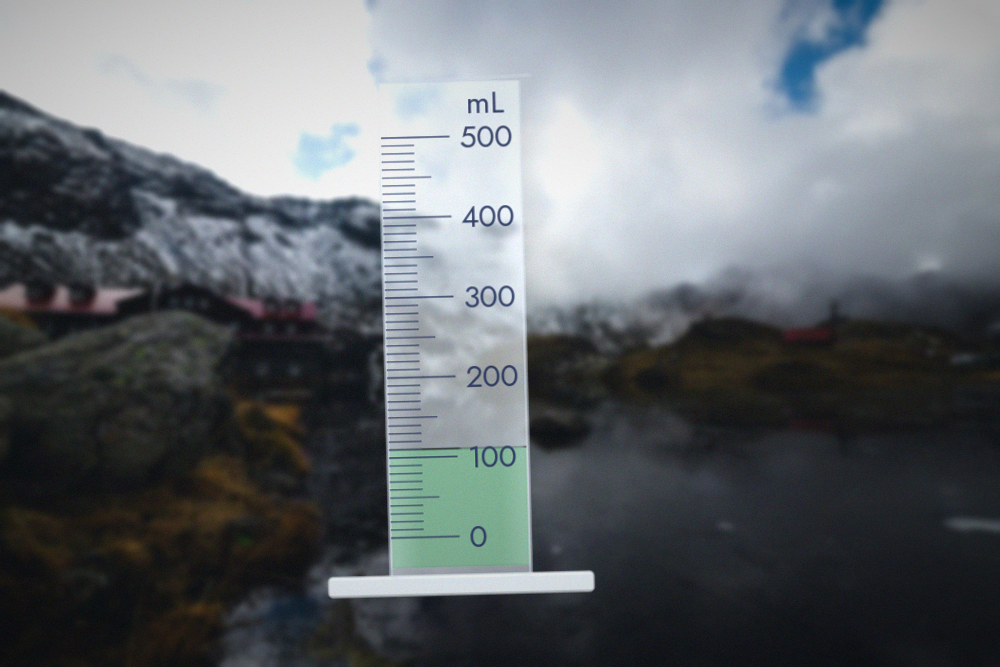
mL 110
